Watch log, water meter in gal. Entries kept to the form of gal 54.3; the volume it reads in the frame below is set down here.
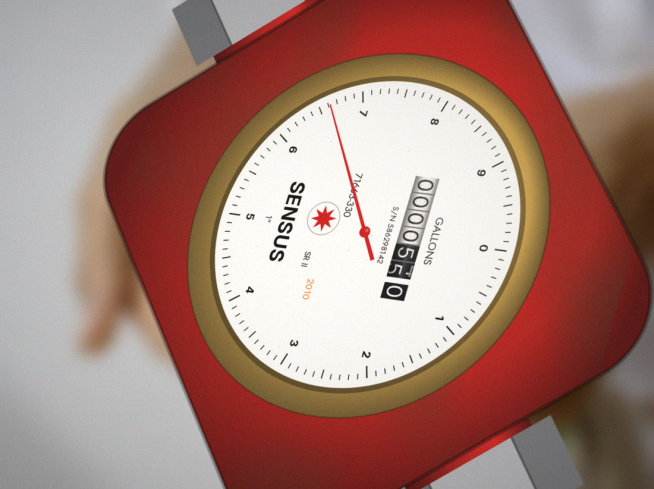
gal 546.6
